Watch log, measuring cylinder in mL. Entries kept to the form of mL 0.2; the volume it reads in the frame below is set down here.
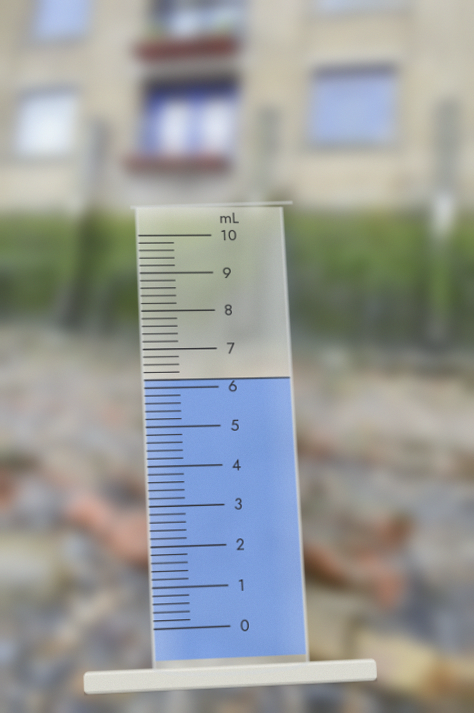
mL 6.2
